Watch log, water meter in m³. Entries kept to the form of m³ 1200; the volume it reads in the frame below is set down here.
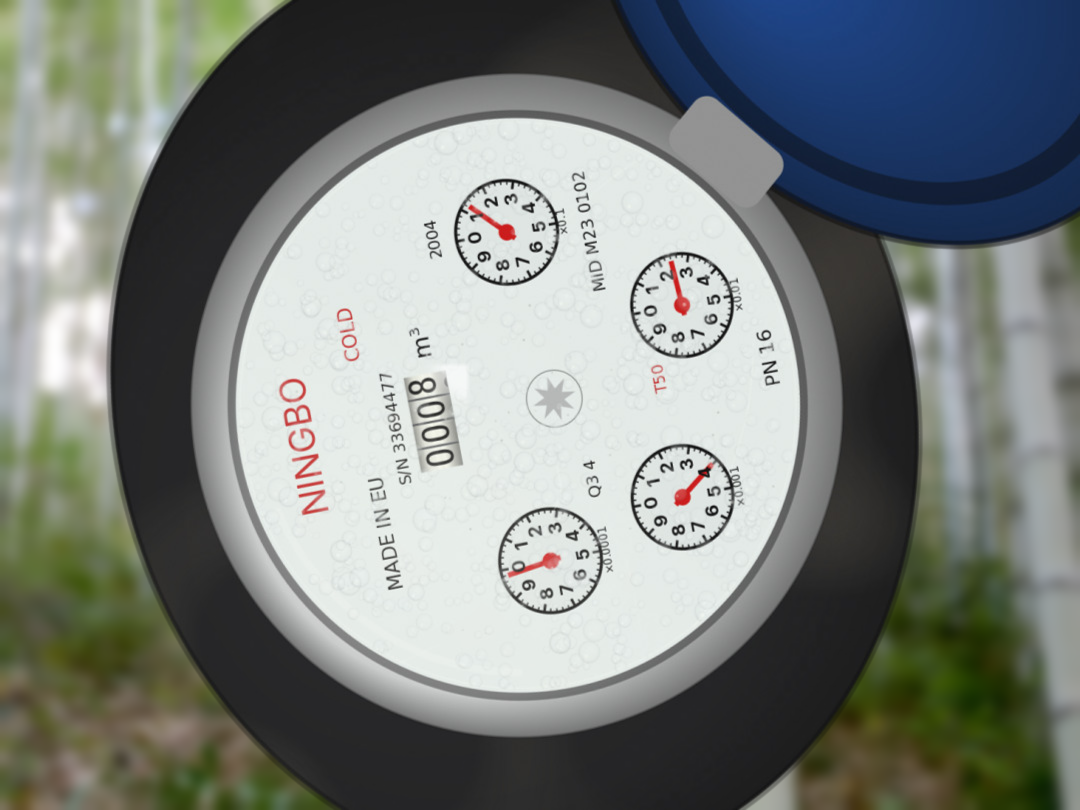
m³ 8.1239
